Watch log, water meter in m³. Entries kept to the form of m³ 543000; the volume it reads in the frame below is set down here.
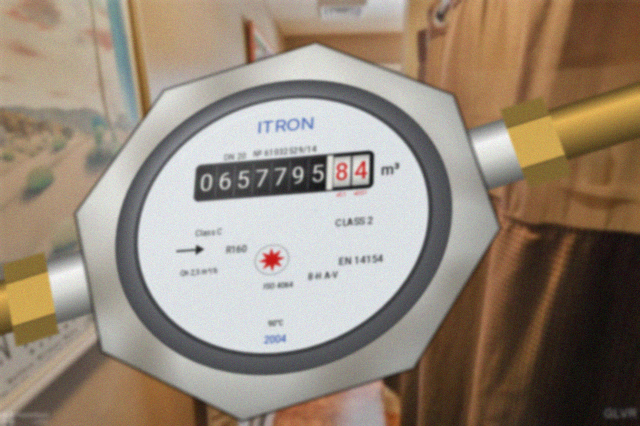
m³ 657795.84
